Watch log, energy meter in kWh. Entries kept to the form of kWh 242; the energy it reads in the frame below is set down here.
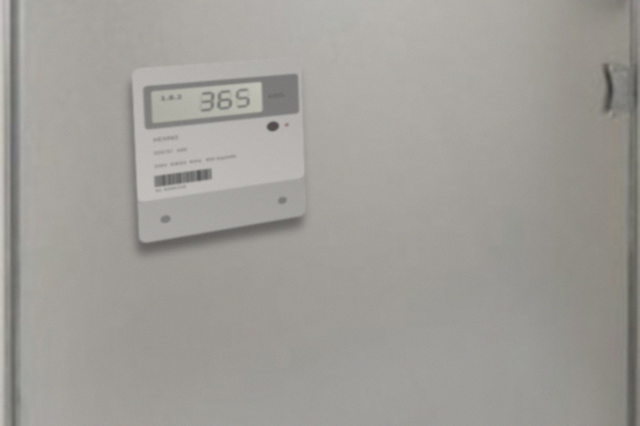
kWh 365
